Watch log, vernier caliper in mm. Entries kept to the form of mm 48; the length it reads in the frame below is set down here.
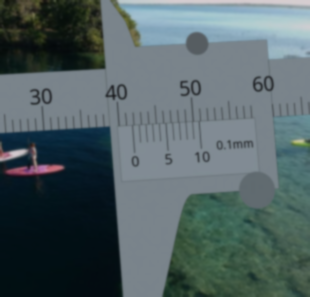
mm 41.8
